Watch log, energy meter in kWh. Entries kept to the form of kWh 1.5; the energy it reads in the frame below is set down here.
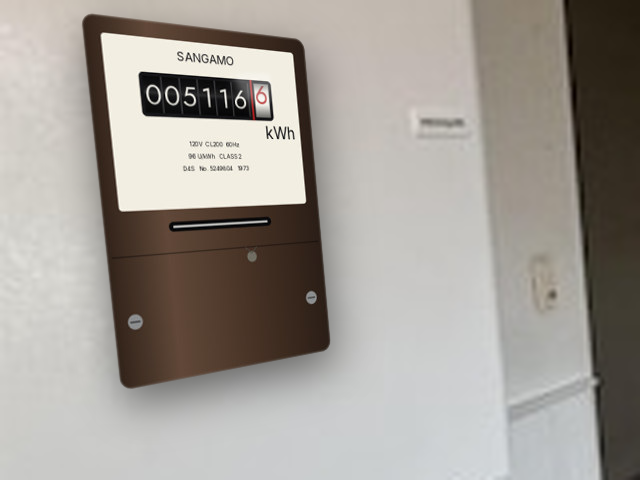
kWh 5116.6
